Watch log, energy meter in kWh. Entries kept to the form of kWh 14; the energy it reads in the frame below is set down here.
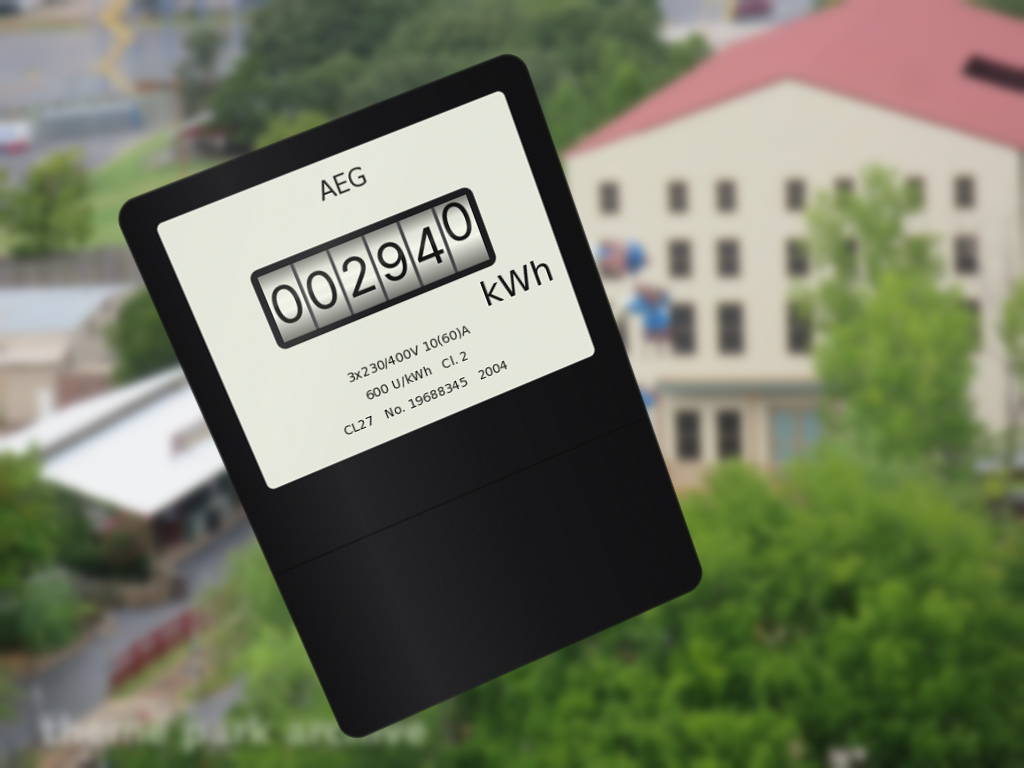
kWh 2940
